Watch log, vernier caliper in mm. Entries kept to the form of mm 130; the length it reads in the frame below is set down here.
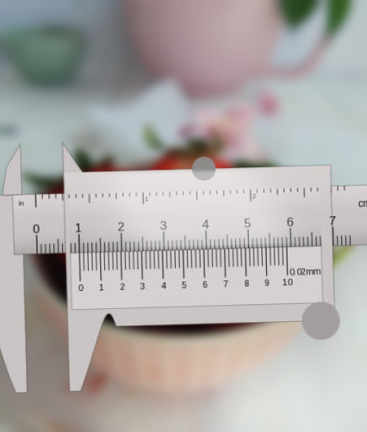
mm 10.0
